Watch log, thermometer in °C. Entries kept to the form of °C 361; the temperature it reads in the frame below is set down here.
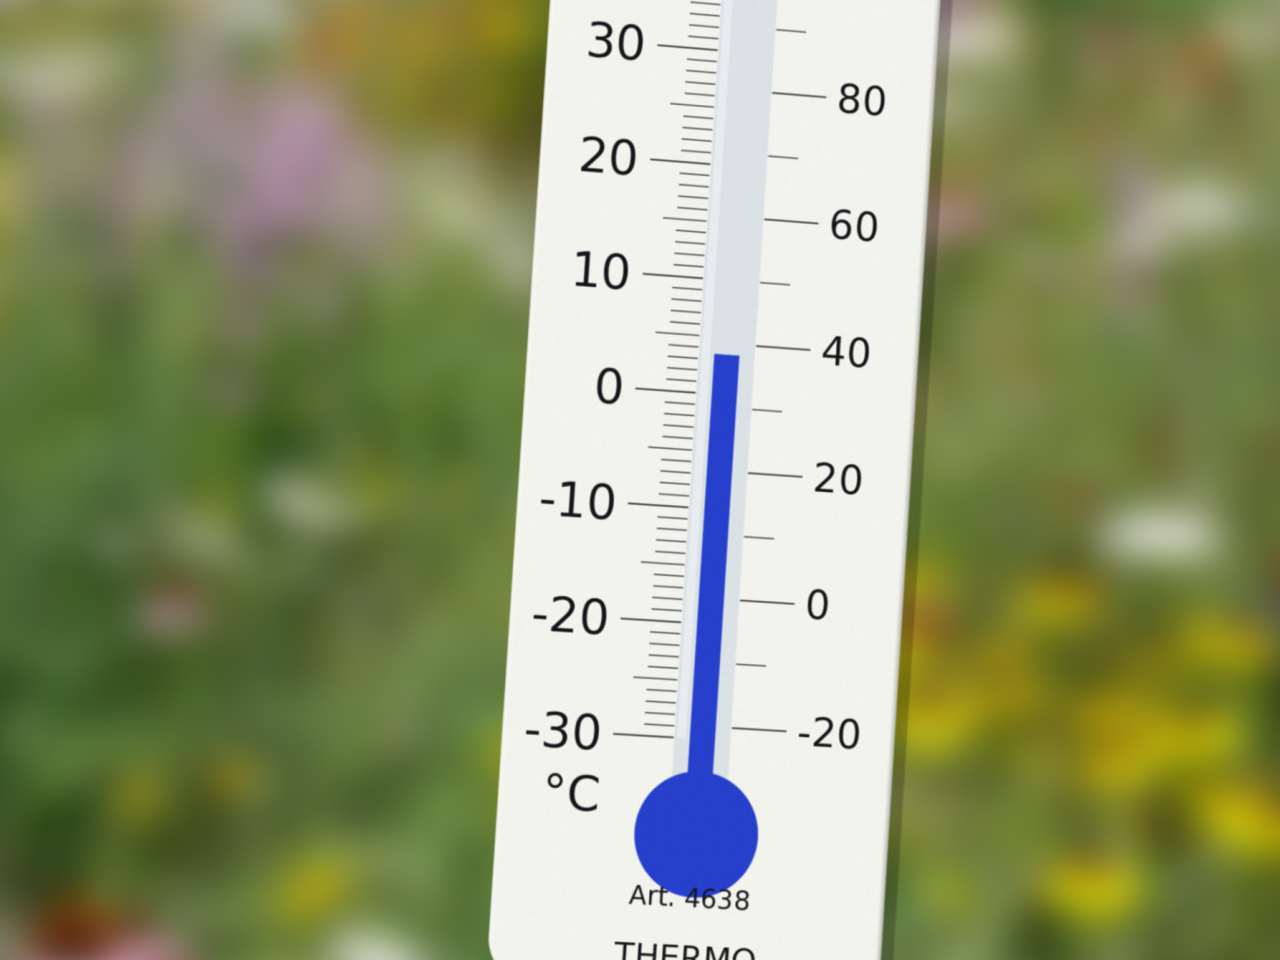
°C 3.5
